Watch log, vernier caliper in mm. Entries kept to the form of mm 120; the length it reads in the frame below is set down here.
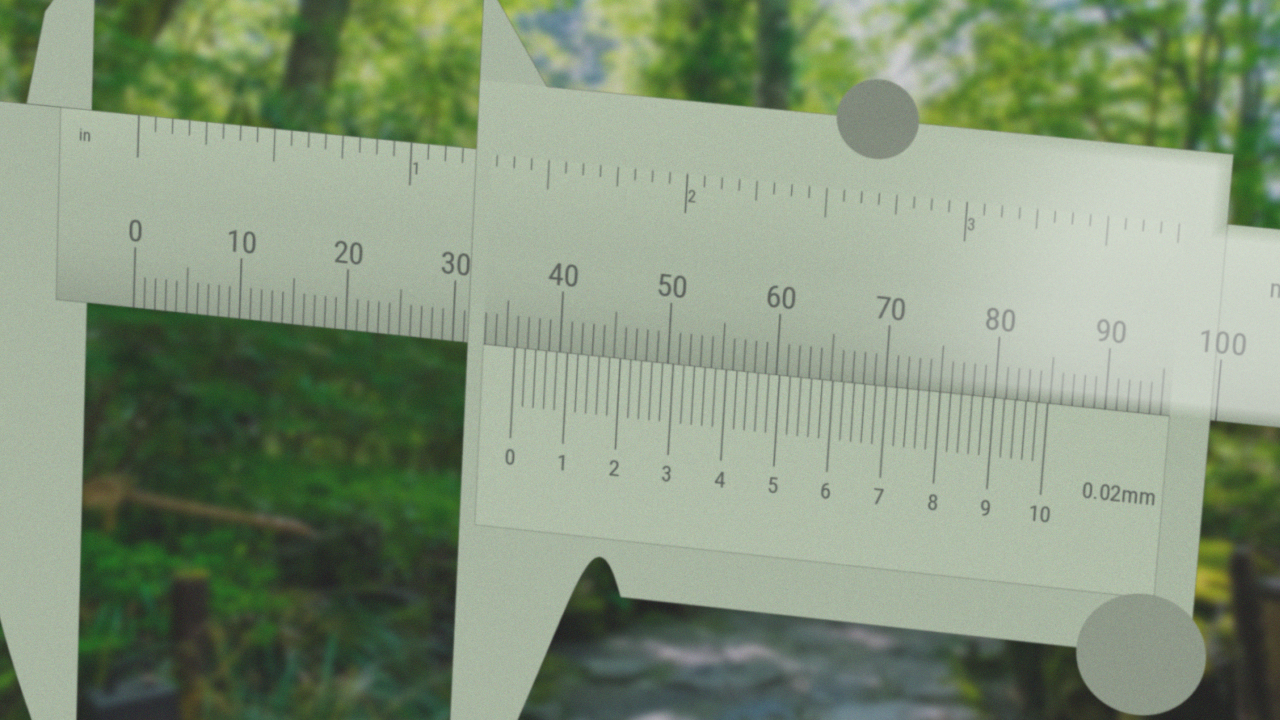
mm 35.8
